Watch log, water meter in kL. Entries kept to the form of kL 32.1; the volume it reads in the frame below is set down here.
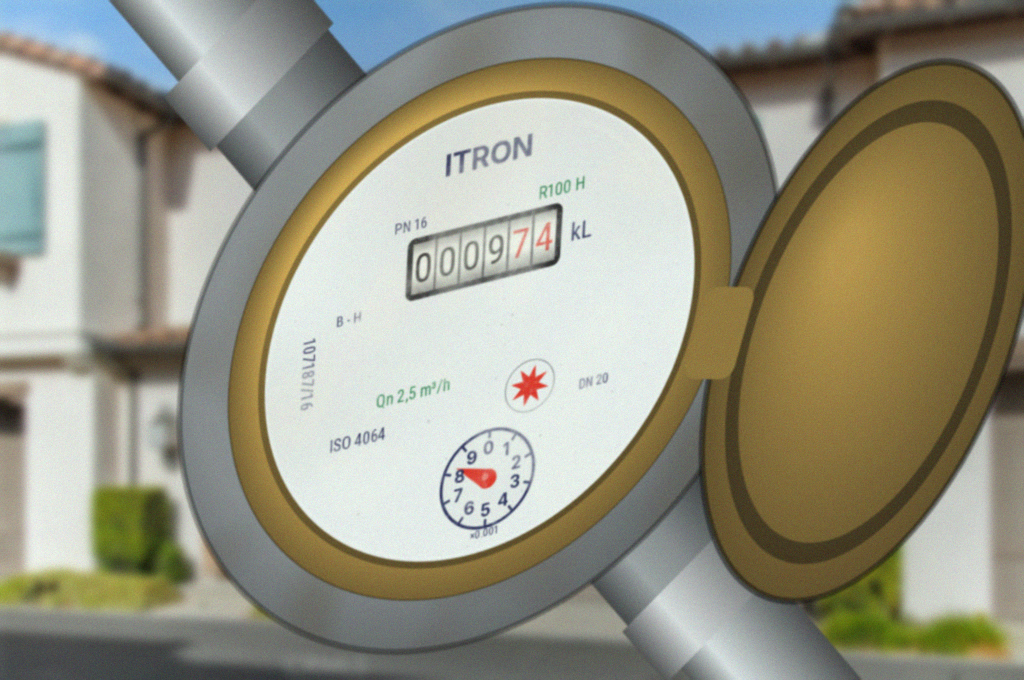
kL 9.748
